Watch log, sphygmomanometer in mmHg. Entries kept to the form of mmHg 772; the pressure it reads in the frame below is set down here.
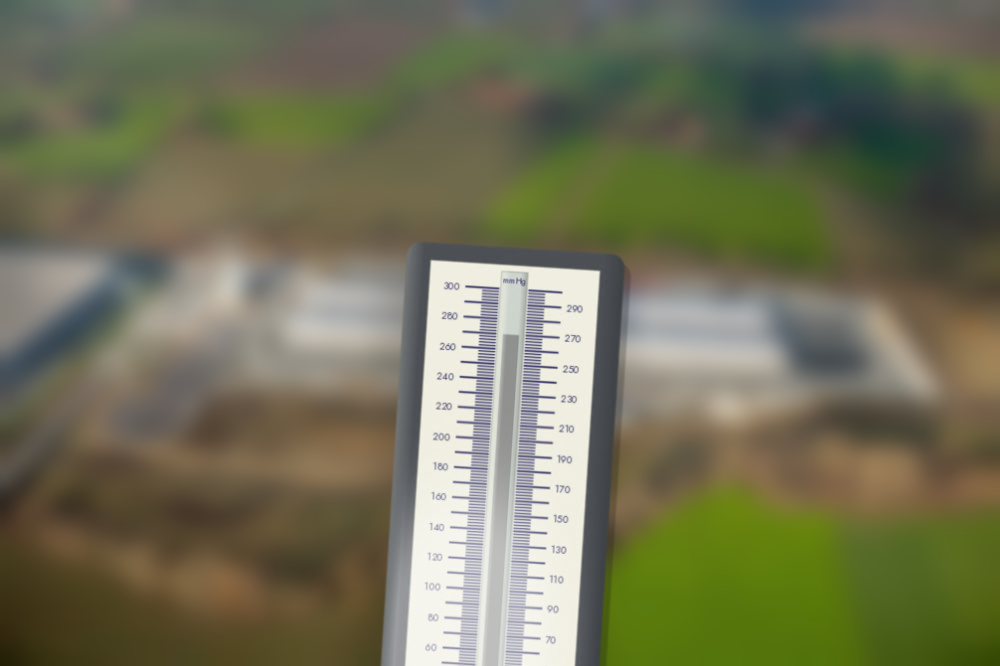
mmHg 270
